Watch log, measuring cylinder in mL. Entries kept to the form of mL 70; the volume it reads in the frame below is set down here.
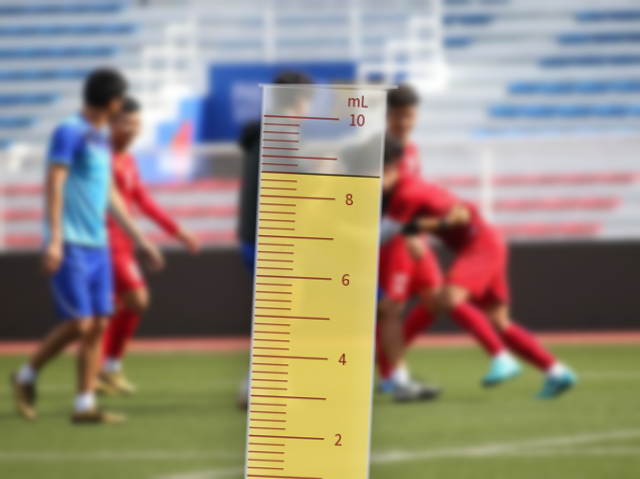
mL 8.6
